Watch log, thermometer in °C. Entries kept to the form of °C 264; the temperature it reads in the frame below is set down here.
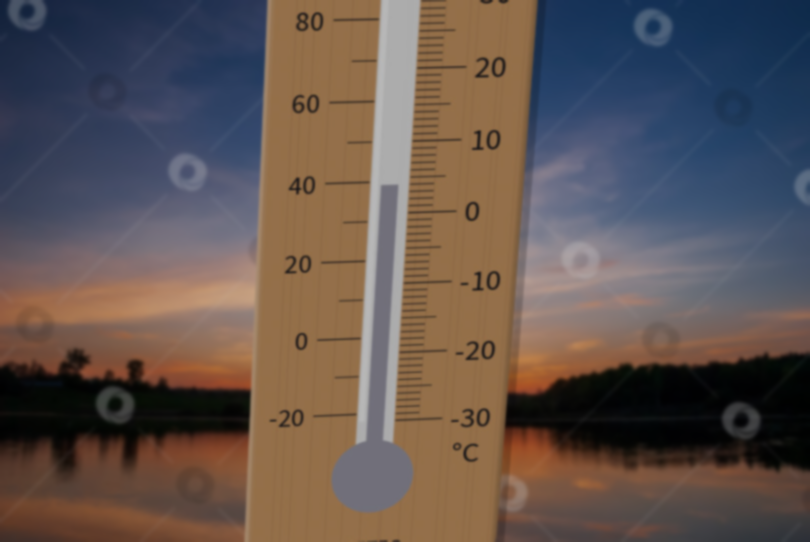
°C 4
